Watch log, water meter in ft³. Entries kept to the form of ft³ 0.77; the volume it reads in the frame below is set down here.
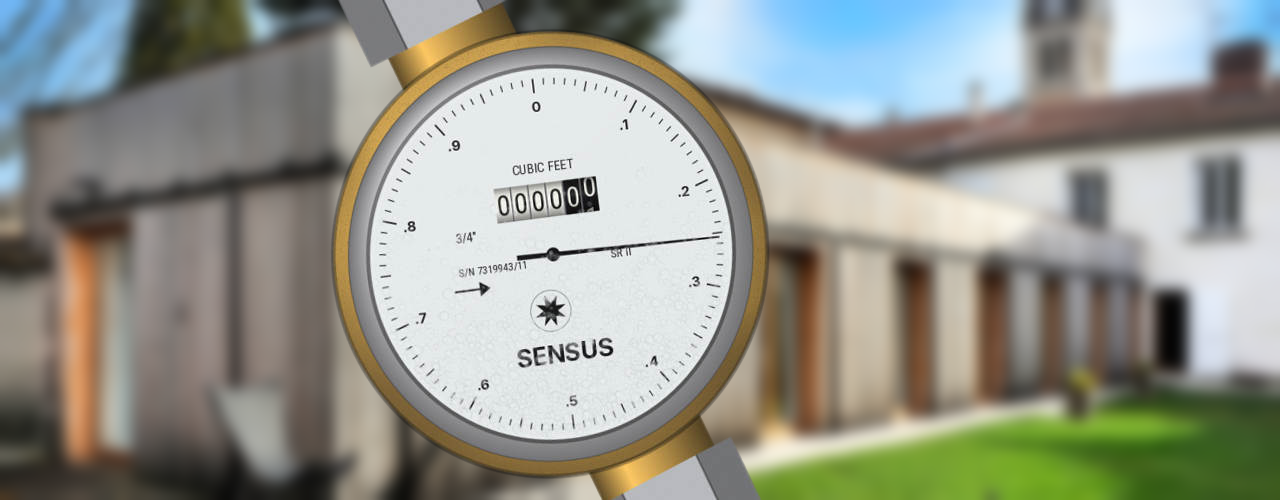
ft³ 0.25
